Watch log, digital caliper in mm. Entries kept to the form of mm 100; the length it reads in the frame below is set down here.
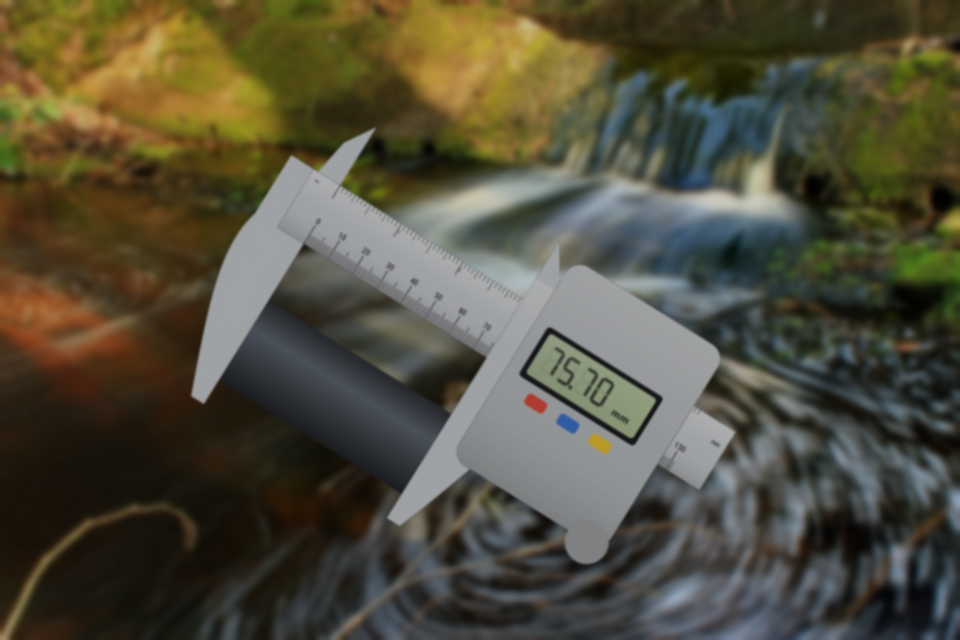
mm 75.70
